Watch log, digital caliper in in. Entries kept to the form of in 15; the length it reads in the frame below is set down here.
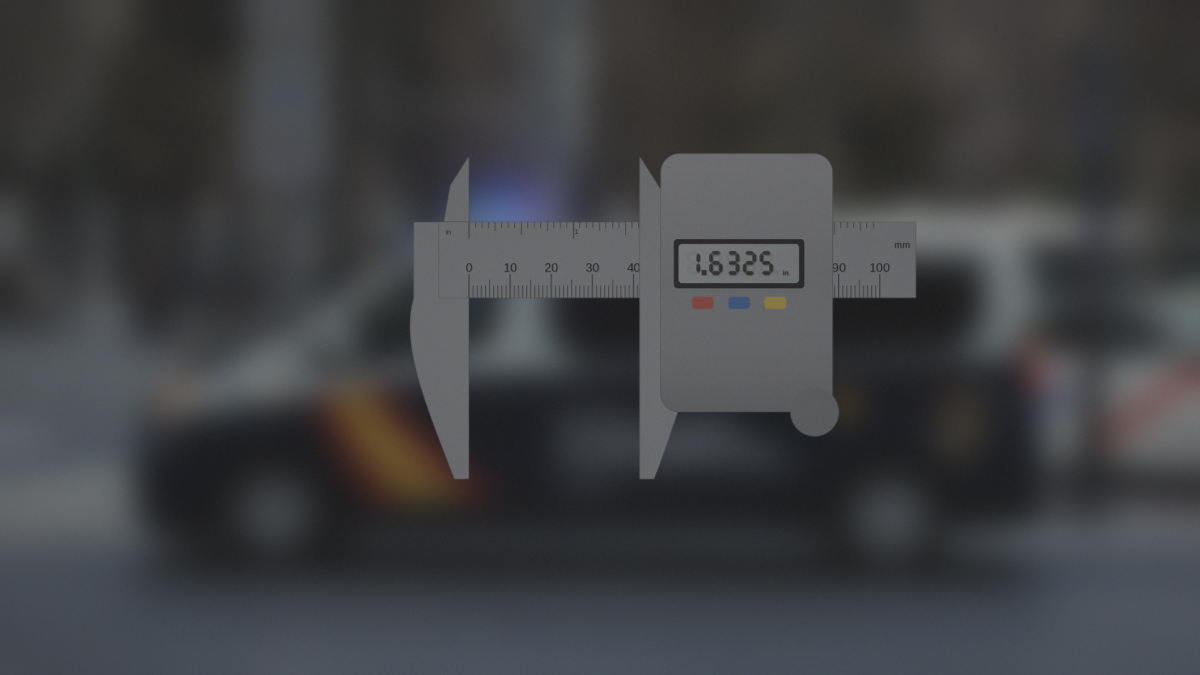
in 1.6325
